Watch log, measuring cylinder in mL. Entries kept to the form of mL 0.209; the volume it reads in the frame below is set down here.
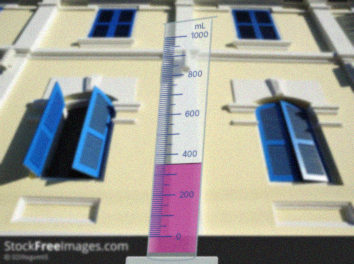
mL 350
